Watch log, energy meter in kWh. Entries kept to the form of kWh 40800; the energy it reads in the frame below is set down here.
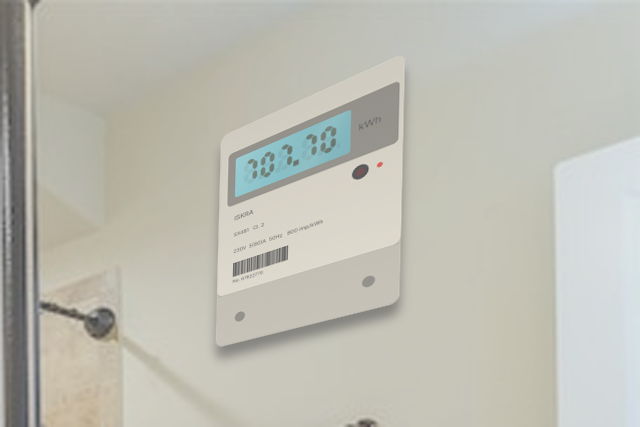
kWh 707.70
